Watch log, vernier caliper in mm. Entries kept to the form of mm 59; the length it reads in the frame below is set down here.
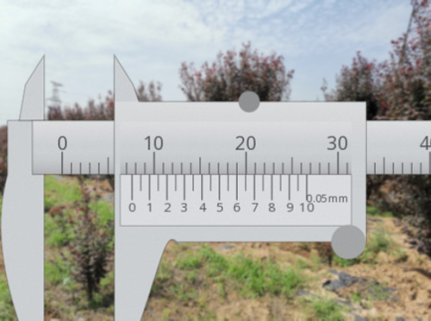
mm 7.6
